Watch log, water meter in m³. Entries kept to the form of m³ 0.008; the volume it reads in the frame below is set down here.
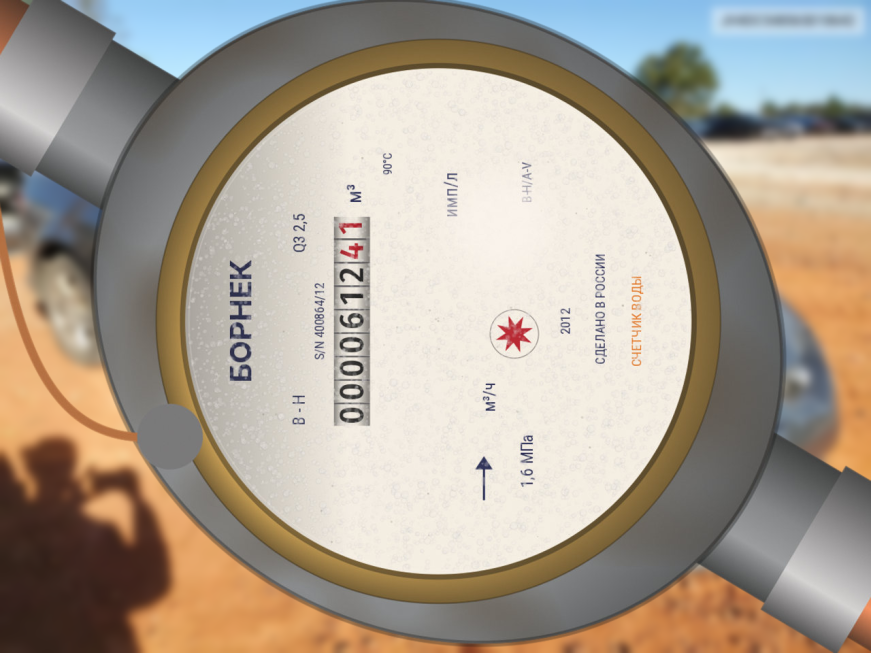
m³ 612.41
